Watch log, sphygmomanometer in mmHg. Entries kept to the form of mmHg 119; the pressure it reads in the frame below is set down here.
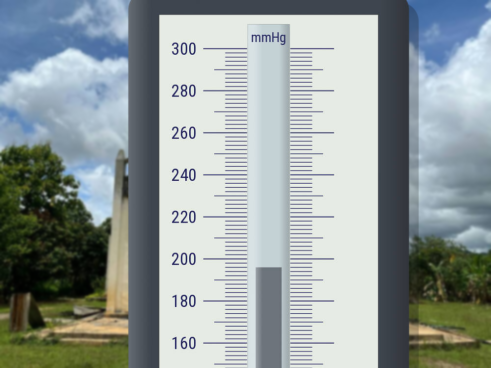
mmHg 196
